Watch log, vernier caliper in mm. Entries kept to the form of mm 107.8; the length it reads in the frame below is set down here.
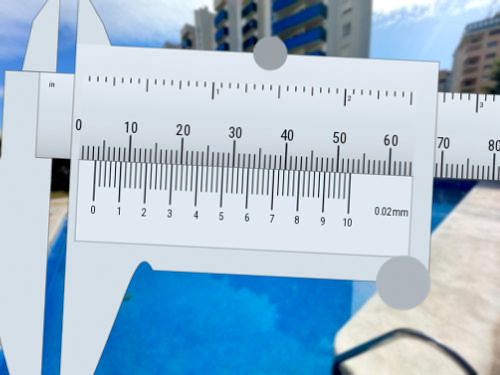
mm 3.5
